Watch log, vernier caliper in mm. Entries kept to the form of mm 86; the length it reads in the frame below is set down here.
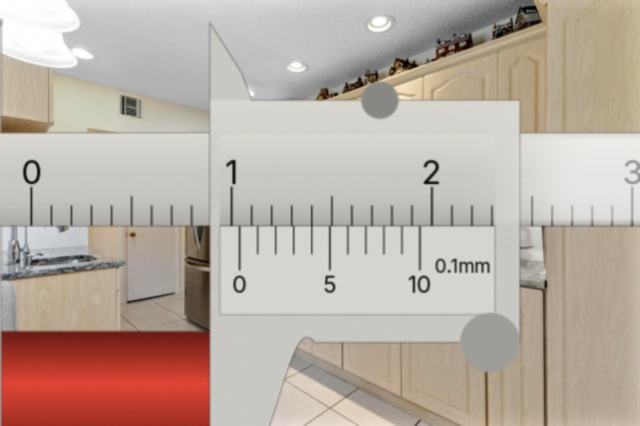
mm 10.4
